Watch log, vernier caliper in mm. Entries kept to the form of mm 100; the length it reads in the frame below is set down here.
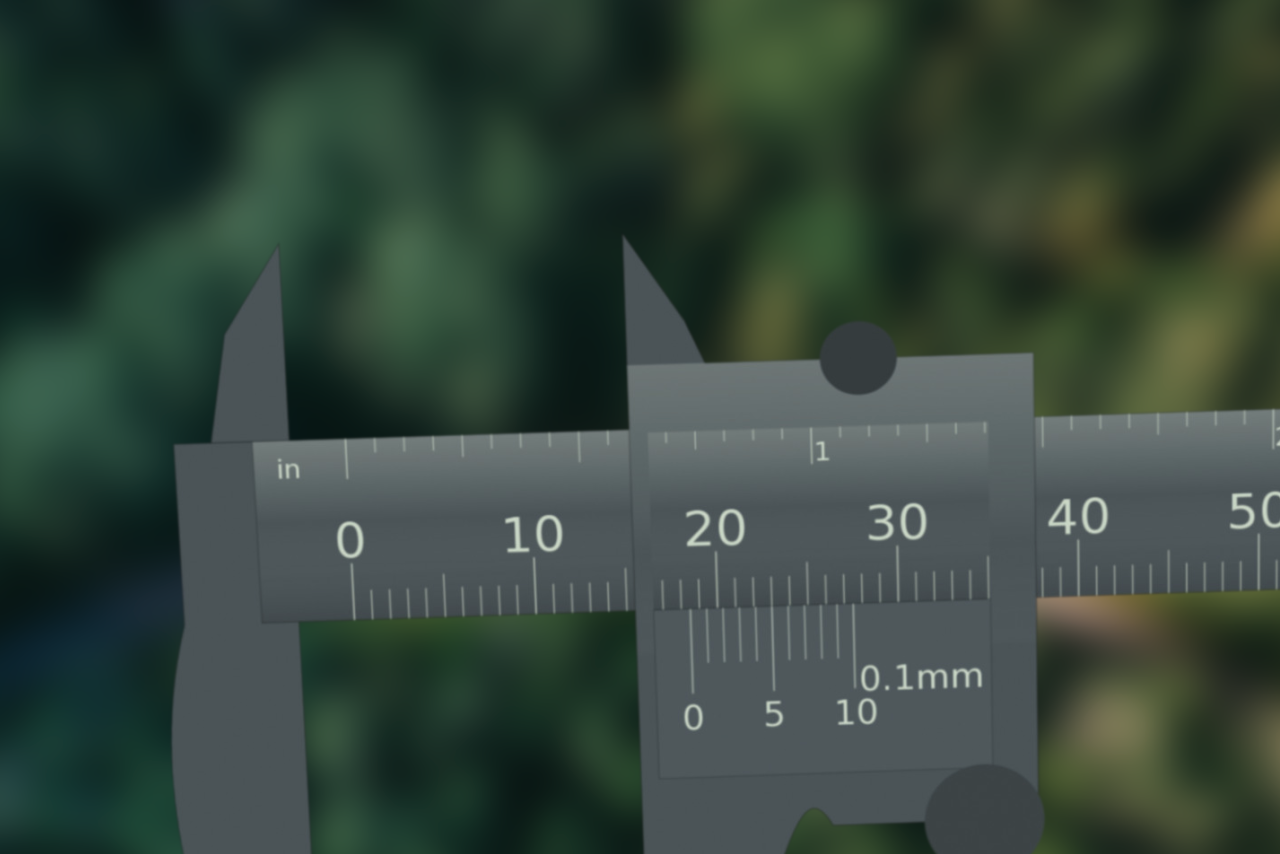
mm 18.5
